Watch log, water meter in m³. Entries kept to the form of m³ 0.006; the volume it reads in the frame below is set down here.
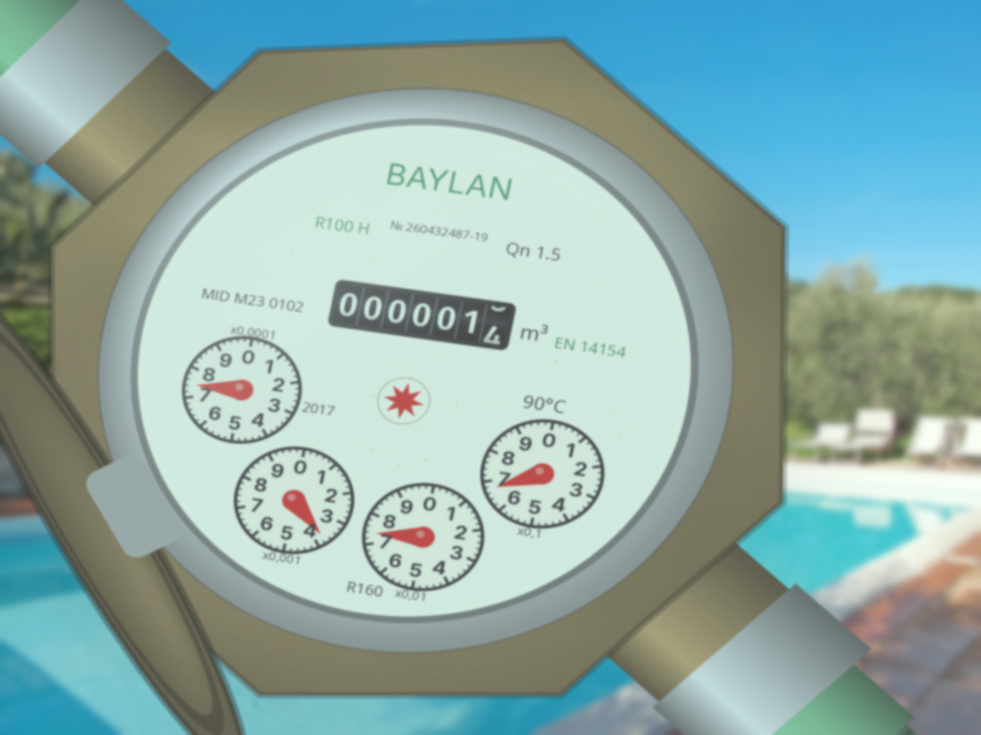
m³ 13.6737
